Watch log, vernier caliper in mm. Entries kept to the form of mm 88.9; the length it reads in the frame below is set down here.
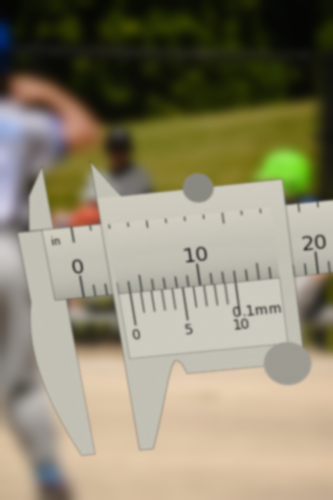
mm 4.0
